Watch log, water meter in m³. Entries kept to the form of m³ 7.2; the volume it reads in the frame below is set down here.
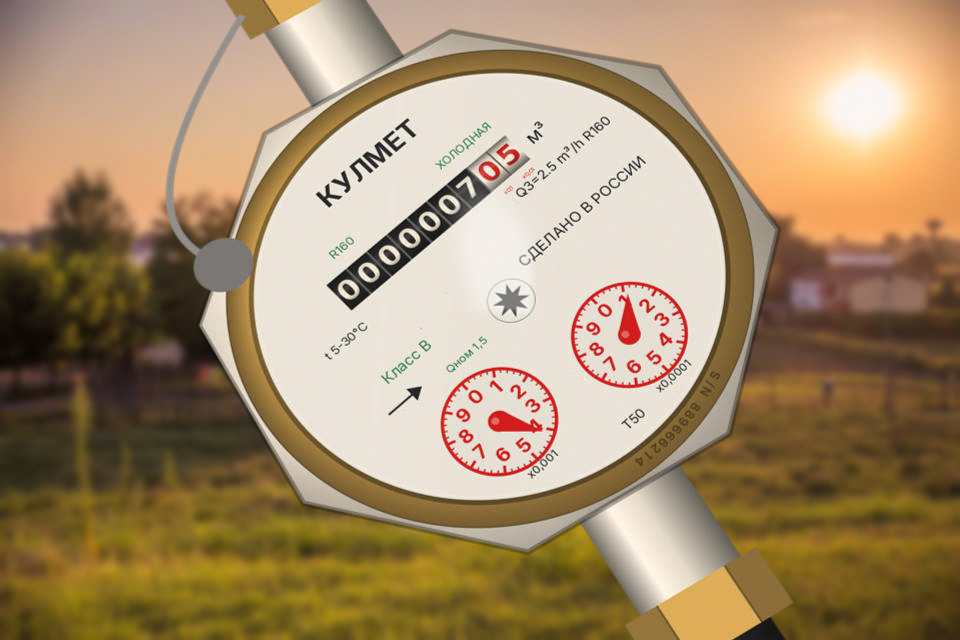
m³ 7.0541
